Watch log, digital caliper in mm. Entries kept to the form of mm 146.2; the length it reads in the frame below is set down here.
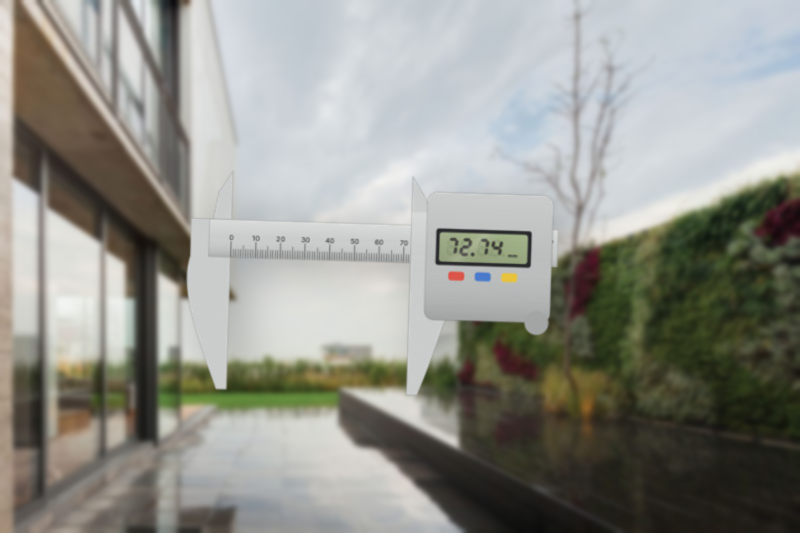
mm 72.74
